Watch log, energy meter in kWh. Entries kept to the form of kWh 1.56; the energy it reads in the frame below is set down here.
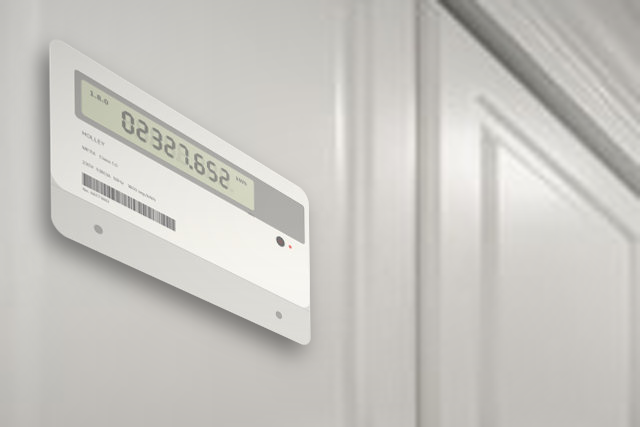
kWh 2327.652
